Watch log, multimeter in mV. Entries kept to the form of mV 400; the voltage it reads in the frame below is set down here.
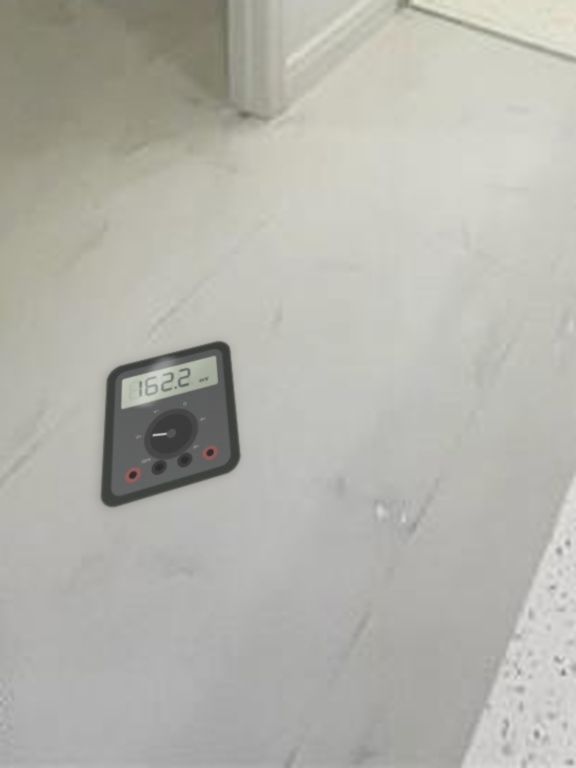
mV 162.2
